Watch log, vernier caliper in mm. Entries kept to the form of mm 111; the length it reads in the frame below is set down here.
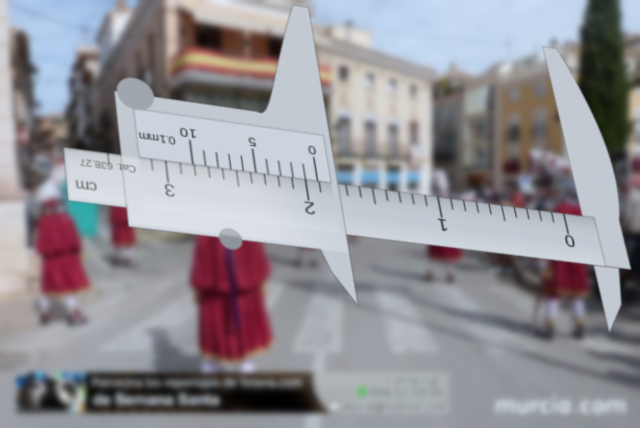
mm 19.1
